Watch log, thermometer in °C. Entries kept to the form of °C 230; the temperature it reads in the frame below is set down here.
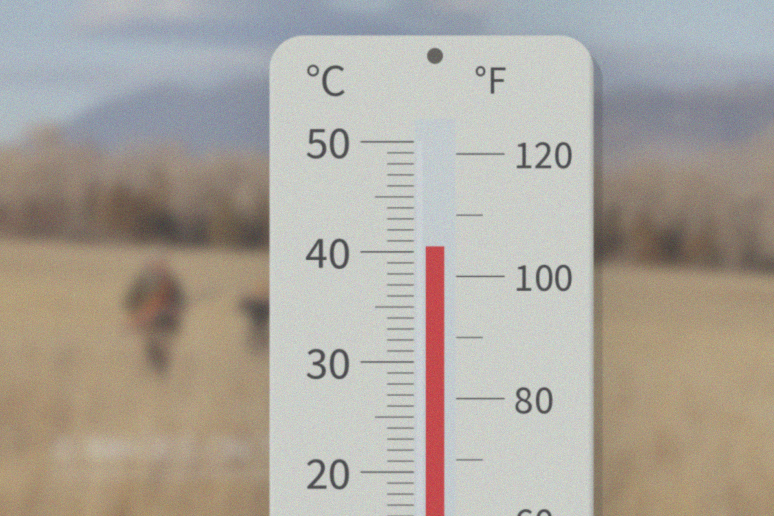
°C 40.5
